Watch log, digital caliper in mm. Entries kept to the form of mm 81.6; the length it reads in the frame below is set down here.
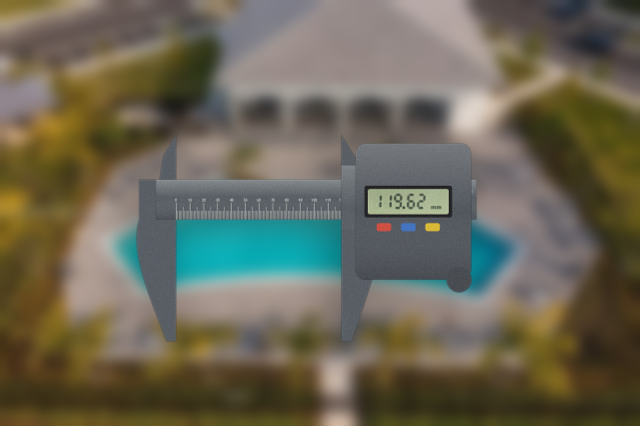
mm 119.62
